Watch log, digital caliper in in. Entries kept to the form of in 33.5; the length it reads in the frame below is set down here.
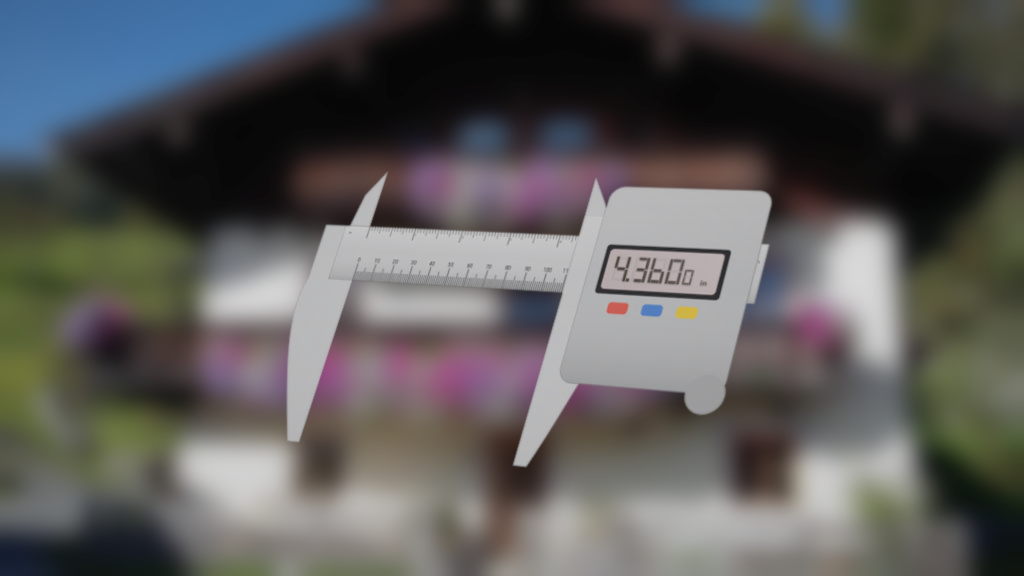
in 4.3600
